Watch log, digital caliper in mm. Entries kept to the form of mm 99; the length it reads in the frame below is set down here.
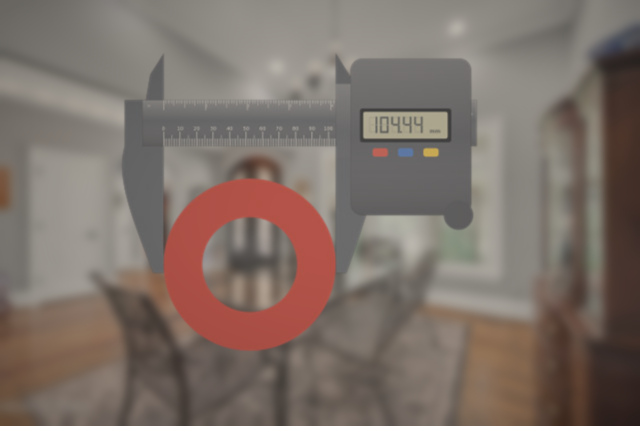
mm 104.44
